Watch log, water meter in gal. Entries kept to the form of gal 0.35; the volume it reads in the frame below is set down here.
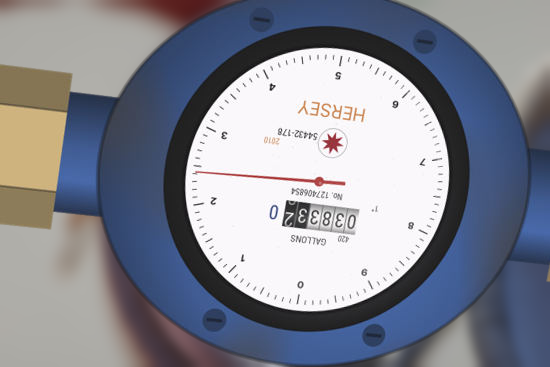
gal 383322.4
